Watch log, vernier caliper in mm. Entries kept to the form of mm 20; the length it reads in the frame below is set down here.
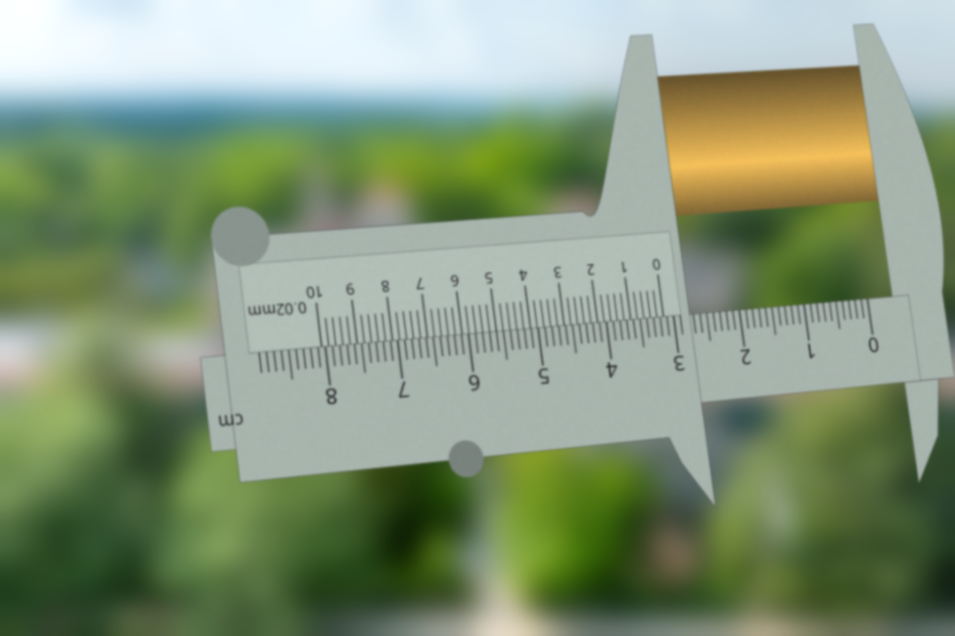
mm 31.5
